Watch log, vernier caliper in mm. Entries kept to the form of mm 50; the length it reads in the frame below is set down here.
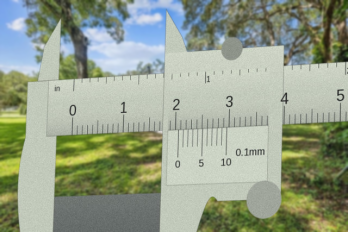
mm 20.6
